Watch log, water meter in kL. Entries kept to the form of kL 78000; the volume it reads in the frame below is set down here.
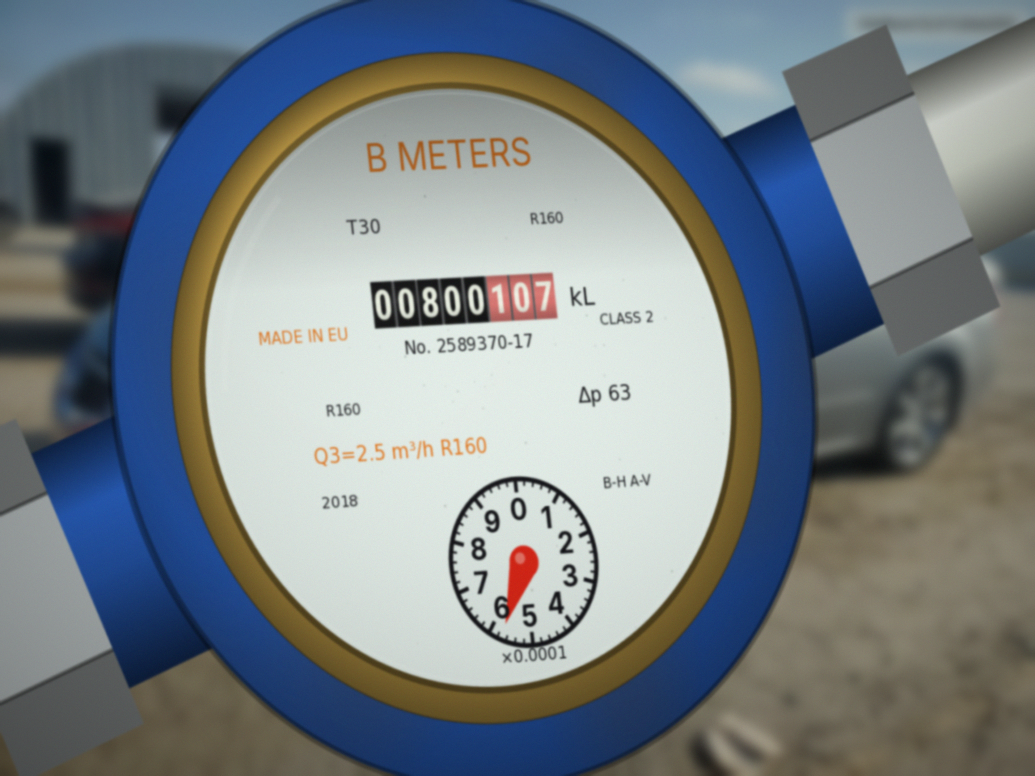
kL 800.1075
